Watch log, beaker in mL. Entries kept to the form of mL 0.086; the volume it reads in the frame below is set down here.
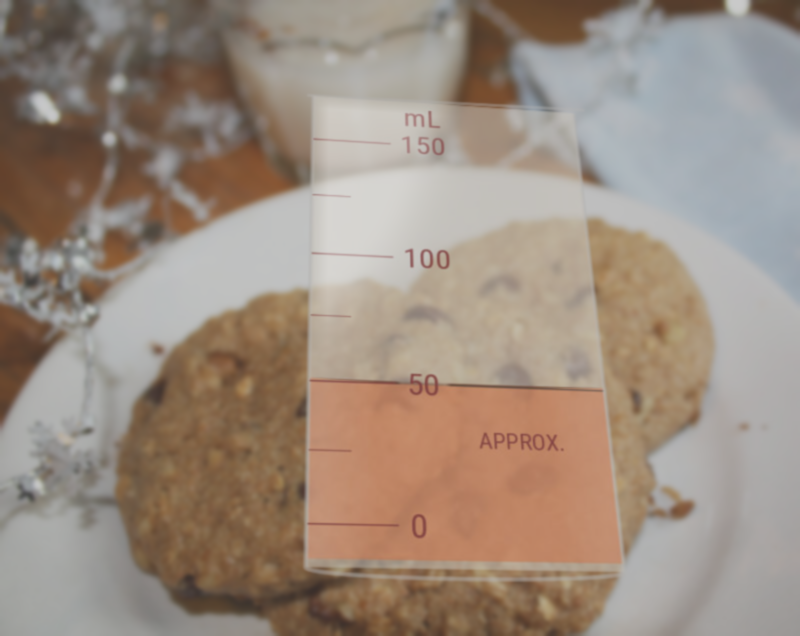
mL 50
